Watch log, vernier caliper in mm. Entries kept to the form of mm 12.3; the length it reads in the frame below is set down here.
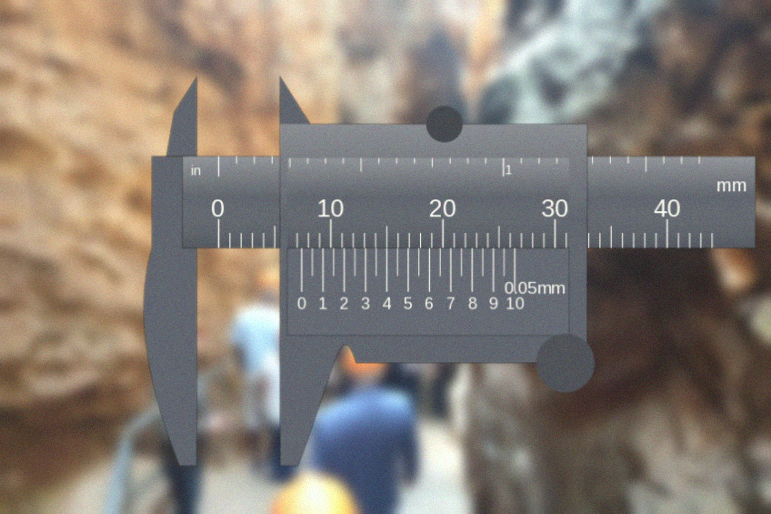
mm 7.4
